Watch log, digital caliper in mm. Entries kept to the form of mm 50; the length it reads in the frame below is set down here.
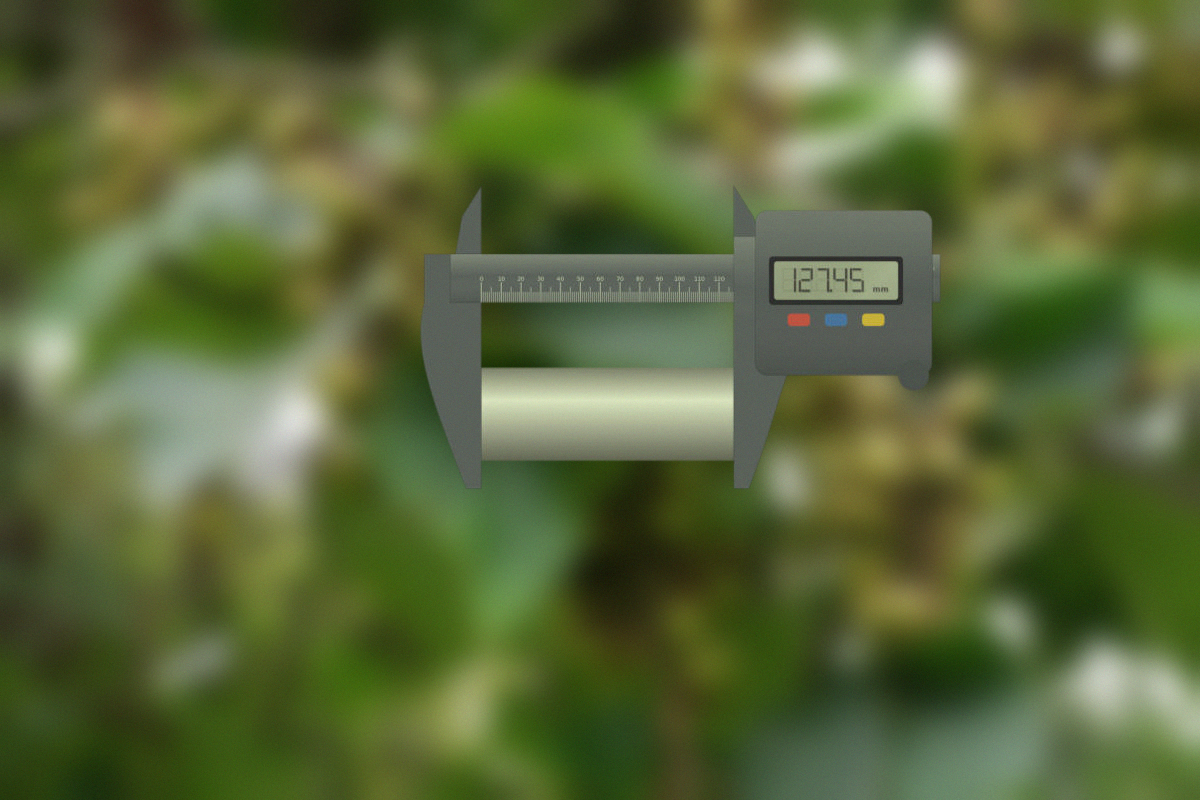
mm 127.45
